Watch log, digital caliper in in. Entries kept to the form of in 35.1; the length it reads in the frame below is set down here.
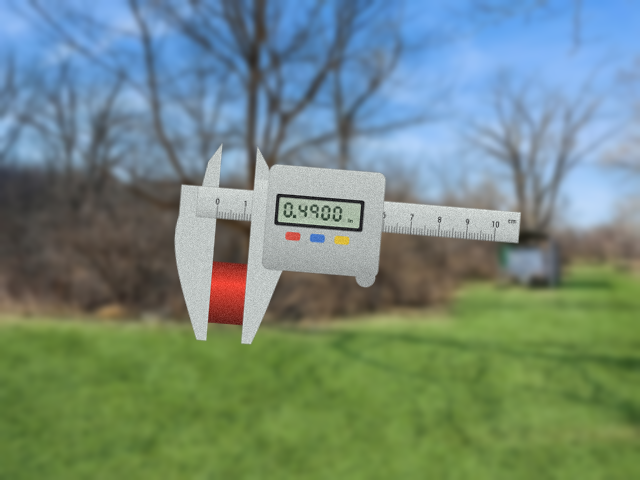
in 0.4900
